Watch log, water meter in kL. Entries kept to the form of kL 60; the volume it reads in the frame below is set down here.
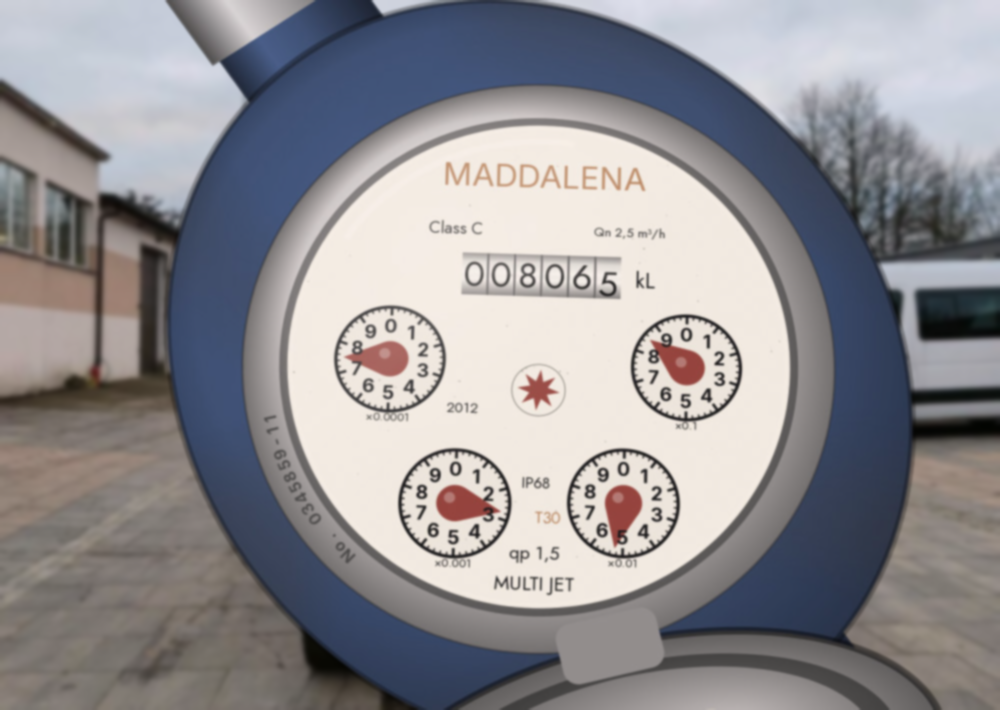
kL 8064.8527
